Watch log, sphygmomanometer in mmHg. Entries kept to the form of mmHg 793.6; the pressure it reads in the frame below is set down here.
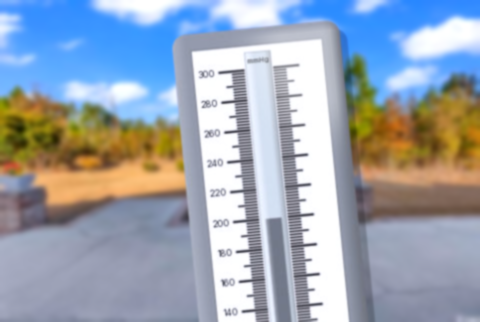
mmHg 200
